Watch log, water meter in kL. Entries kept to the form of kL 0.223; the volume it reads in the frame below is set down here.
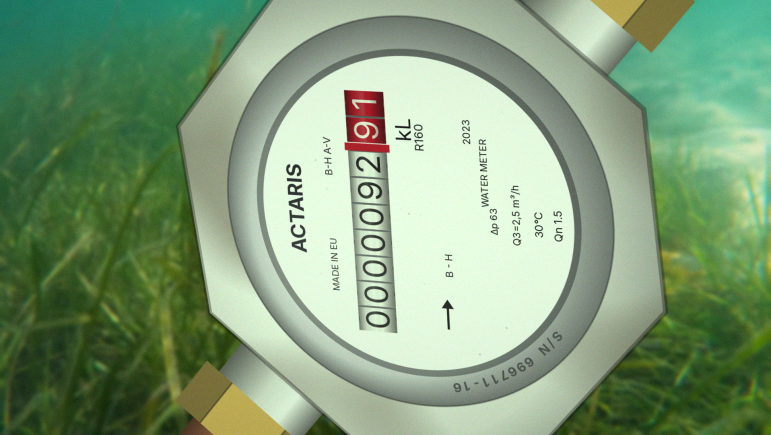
kL 92.91
